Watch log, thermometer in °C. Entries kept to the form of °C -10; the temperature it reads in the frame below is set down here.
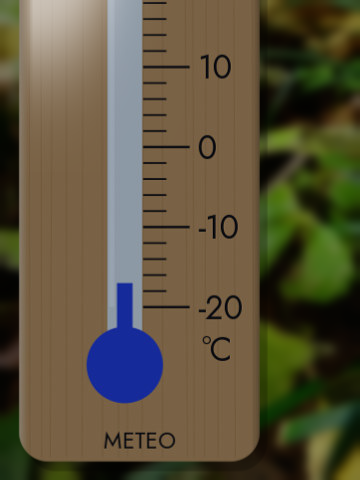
°C -17
